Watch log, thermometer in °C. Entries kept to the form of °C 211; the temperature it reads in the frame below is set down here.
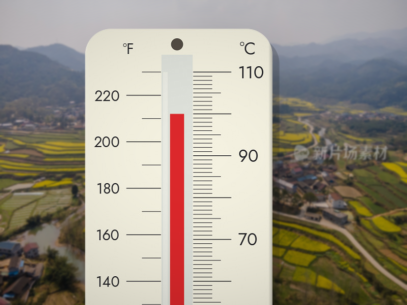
°C 100
